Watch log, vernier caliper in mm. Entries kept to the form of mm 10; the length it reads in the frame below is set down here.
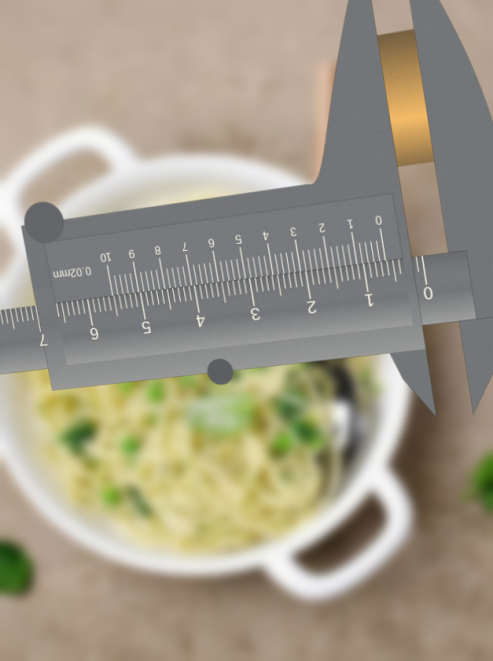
mm 6.2
